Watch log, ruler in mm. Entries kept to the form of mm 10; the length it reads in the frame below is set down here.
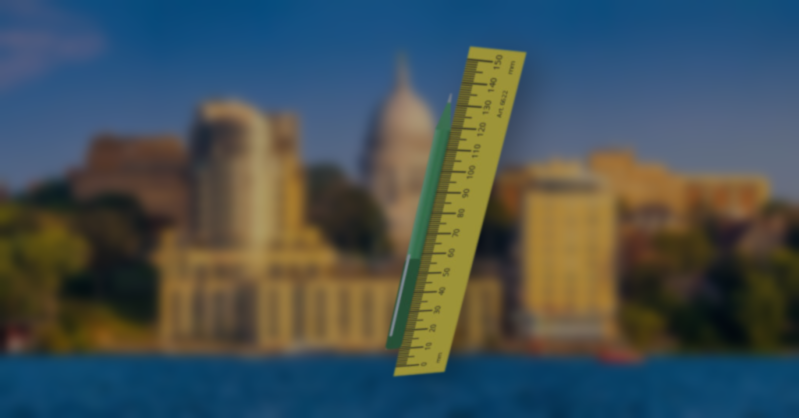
mm 125
